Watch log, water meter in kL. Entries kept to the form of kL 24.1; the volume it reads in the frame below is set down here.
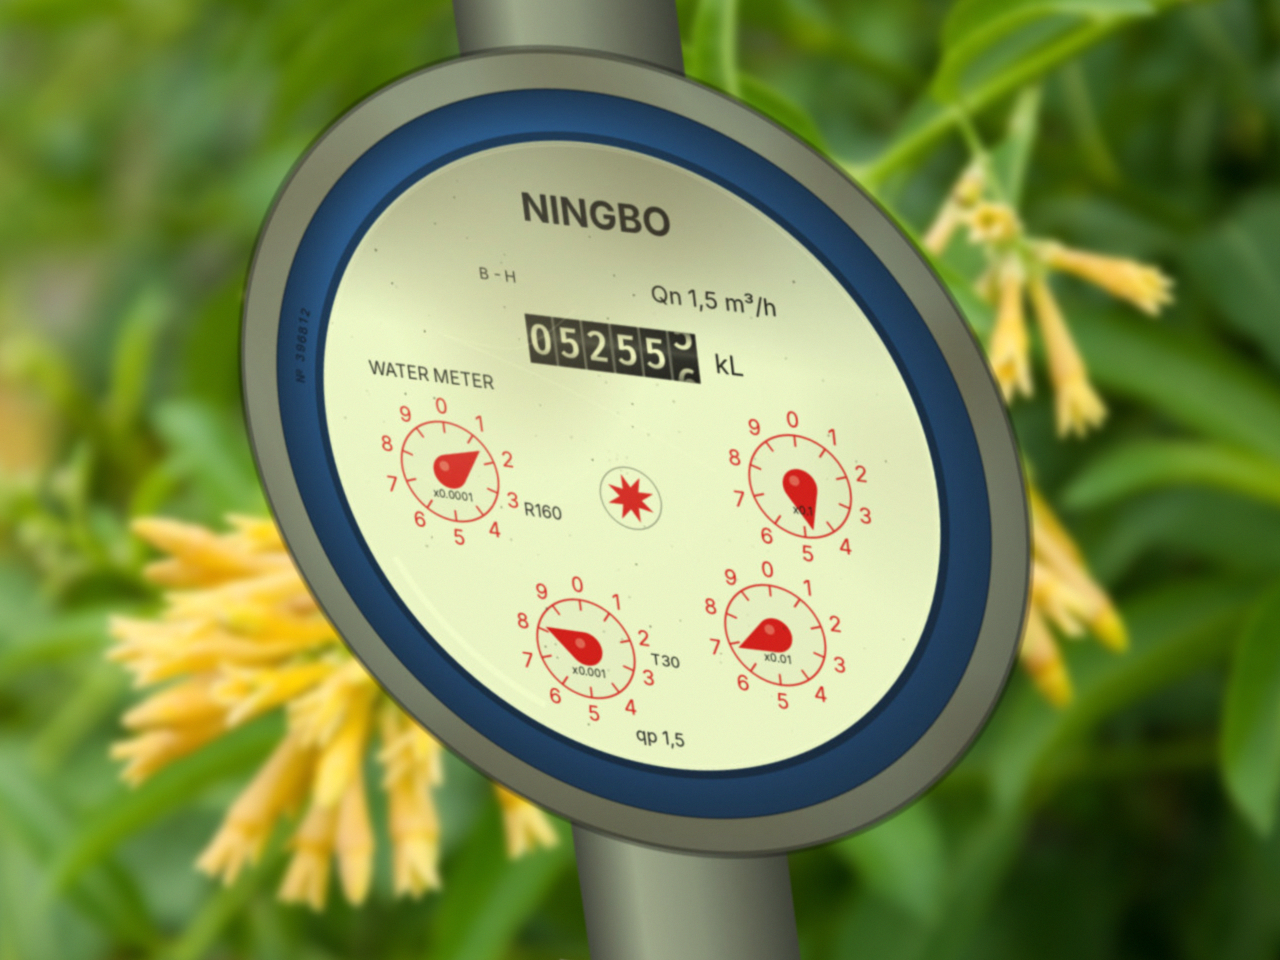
kL 52555.4681
